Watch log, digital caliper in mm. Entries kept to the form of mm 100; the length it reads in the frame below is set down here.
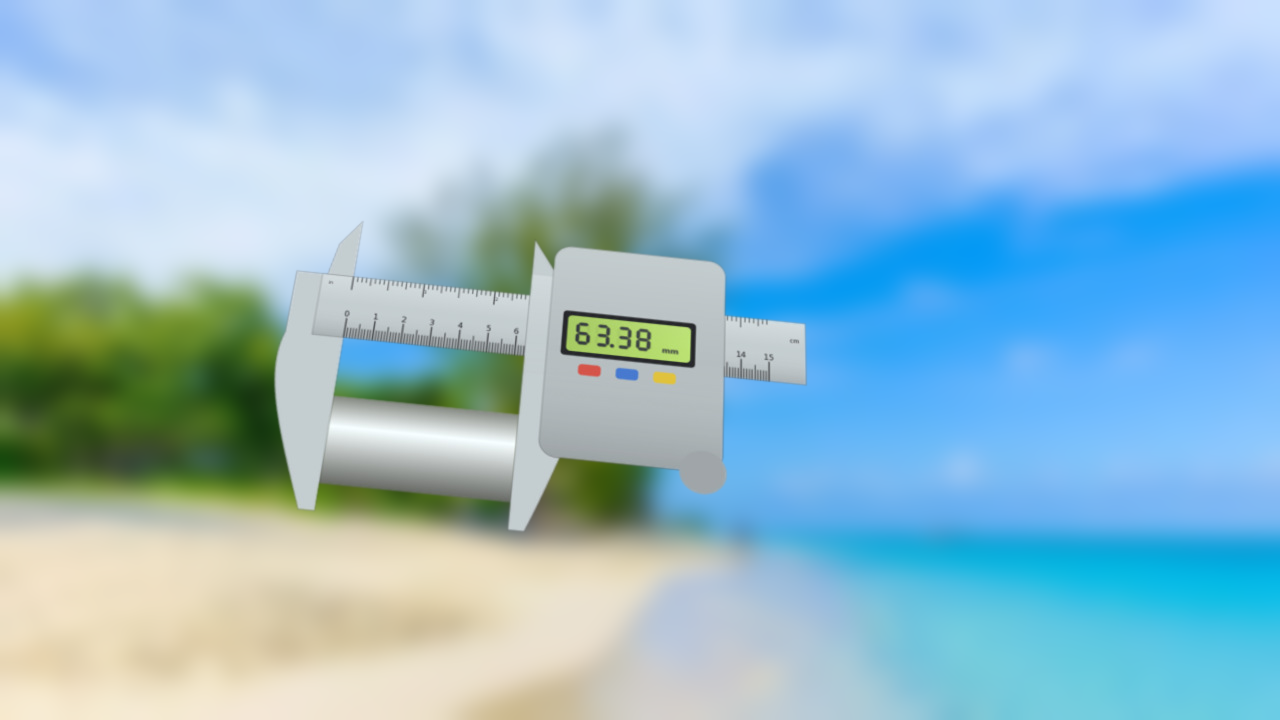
mm 63.38
